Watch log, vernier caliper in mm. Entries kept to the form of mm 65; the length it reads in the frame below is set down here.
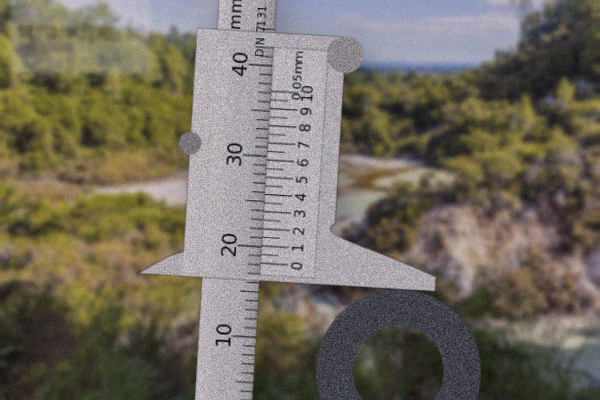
mm 18.2
